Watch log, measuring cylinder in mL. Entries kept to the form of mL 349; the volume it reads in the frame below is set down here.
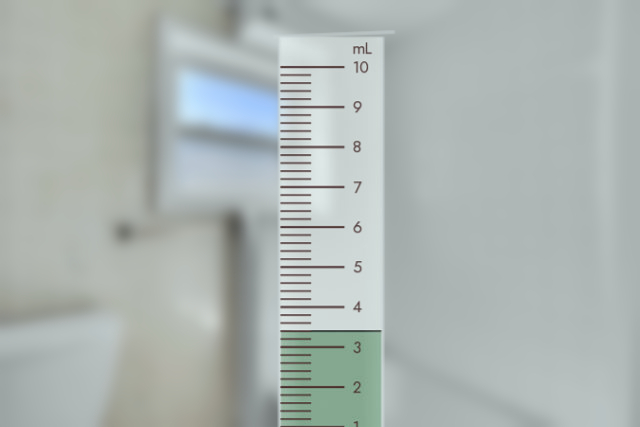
mL 3.4
